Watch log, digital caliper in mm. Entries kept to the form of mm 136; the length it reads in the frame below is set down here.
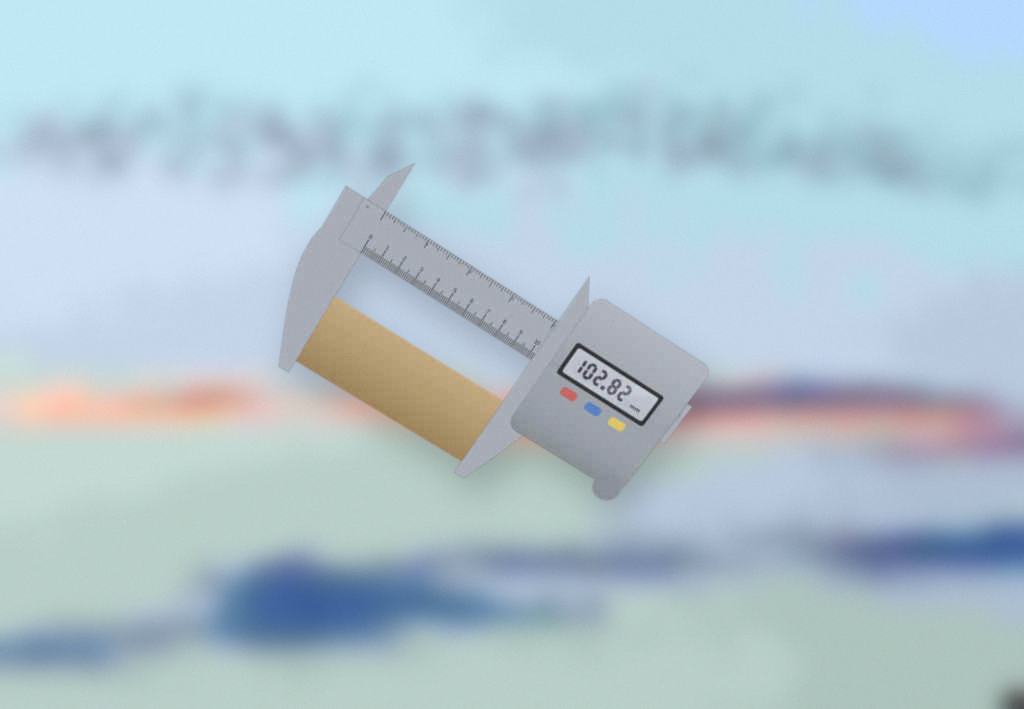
mm 102.82
